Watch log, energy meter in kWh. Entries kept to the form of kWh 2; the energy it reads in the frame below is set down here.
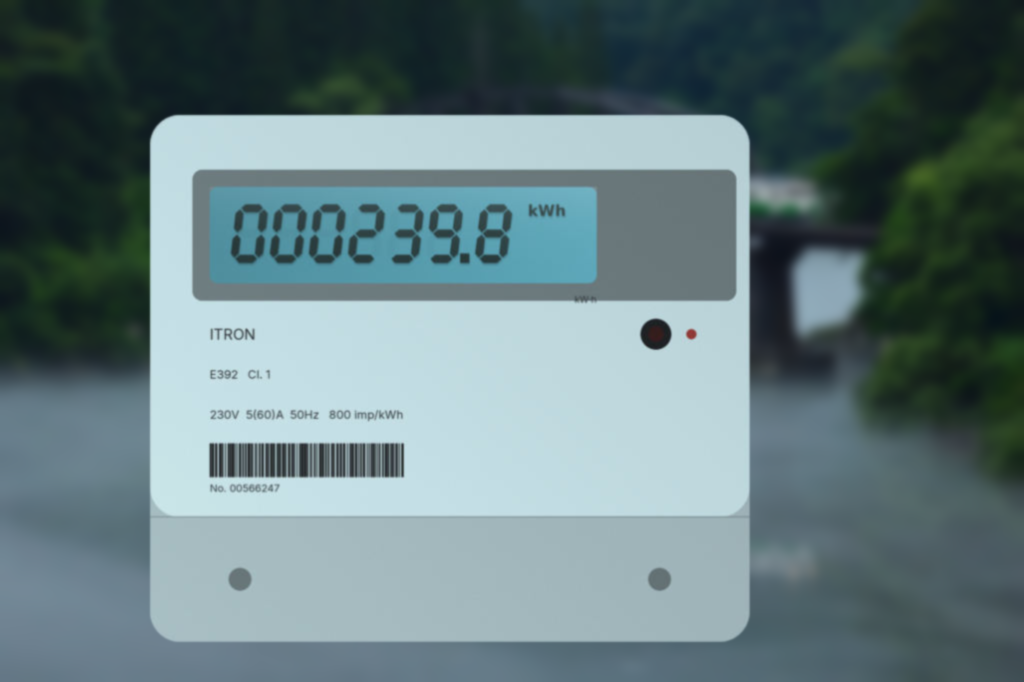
kWh 239.8
